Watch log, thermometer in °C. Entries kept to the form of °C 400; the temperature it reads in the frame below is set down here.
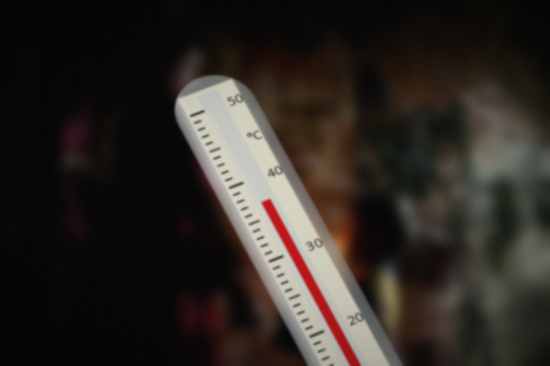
°C 37
